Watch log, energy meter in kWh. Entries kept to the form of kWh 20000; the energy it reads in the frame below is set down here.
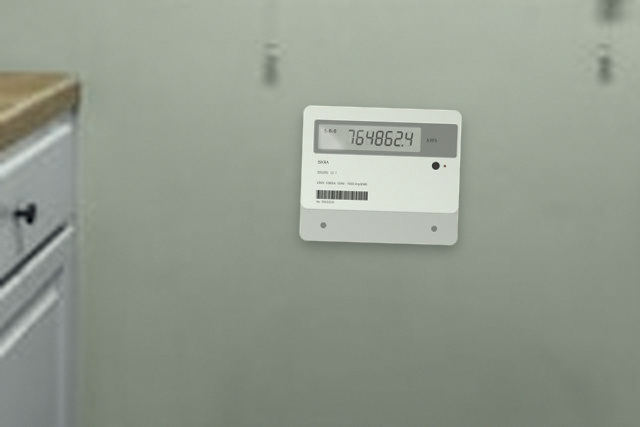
kWh 764862.4
